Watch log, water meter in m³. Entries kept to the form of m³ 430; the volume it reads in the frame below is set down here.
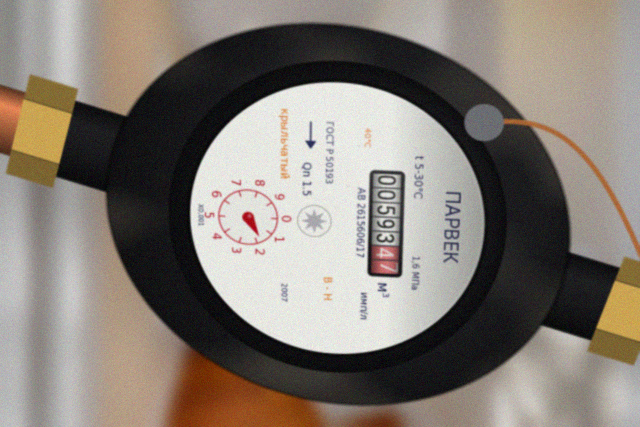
m³ 593.471
